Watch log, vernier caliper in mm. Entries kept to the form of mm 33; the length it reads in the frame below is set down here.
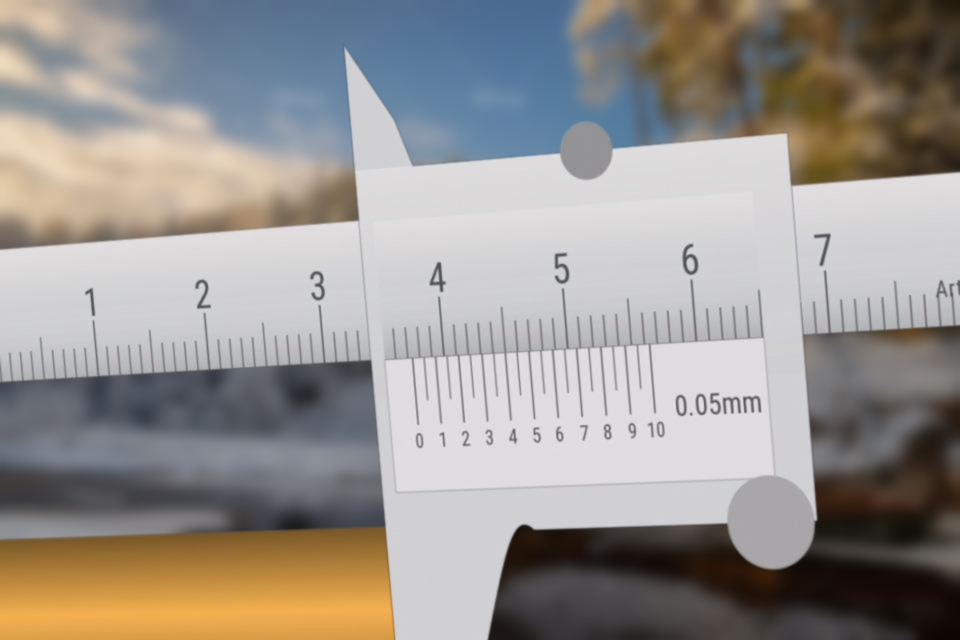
mm 37.4
